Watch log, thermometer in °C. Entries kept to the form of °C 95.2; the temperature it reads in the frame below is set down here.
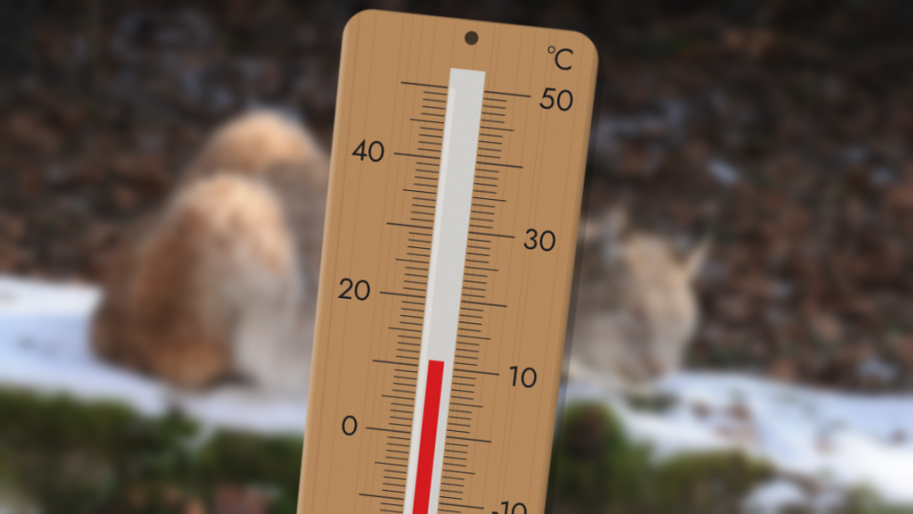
°C 11
